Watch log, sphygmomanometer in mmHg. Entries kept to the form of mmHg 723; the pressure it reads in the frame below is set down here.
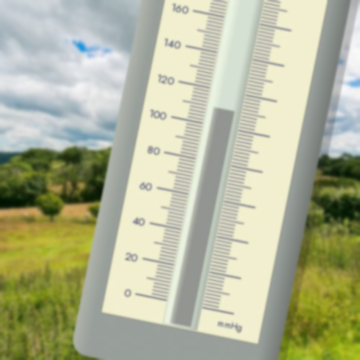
mmHg 110
